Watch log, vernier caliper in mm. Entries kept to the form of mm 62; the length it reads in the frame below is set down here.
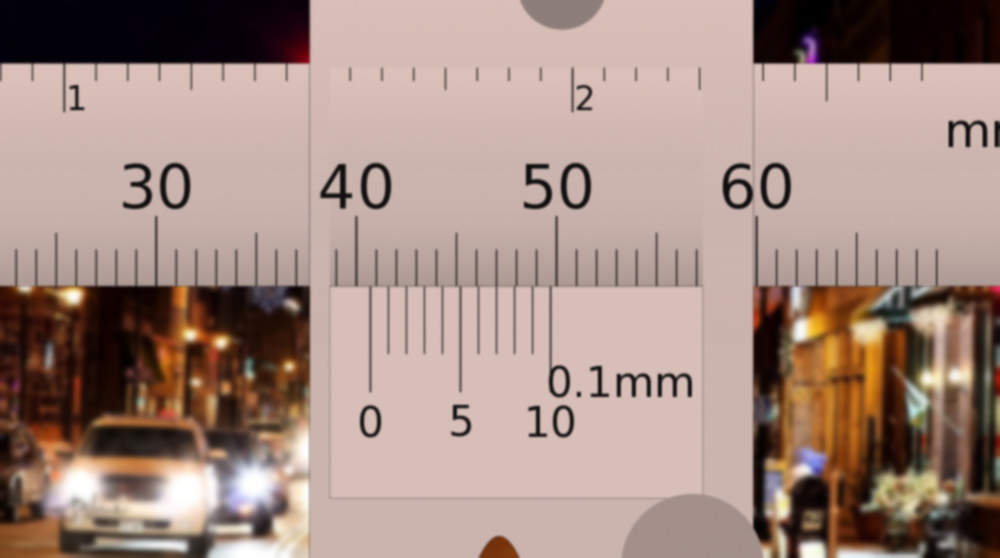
mm 40.7
